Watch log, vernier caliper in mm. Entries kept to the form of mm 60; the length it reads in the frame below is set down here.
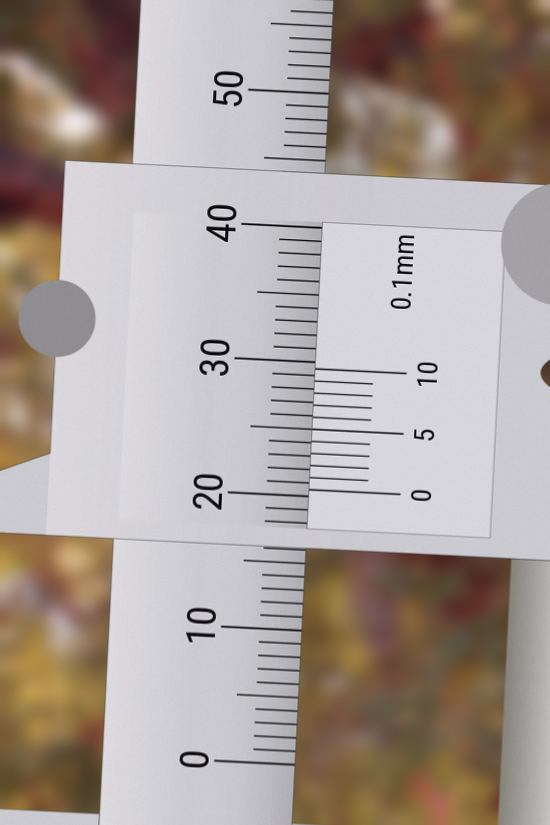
mm 20.5
